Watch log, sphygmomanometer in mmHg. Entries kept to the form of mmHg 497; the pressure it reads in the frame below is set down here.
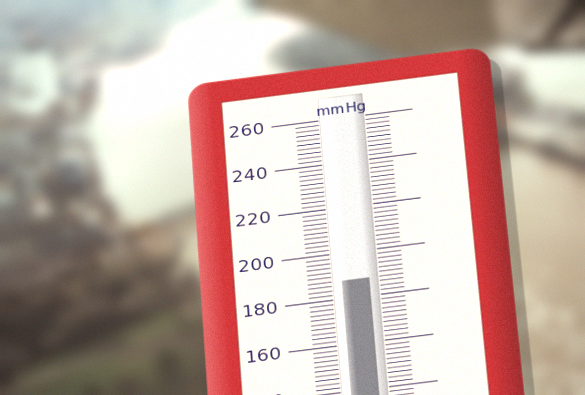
mmHg 188
